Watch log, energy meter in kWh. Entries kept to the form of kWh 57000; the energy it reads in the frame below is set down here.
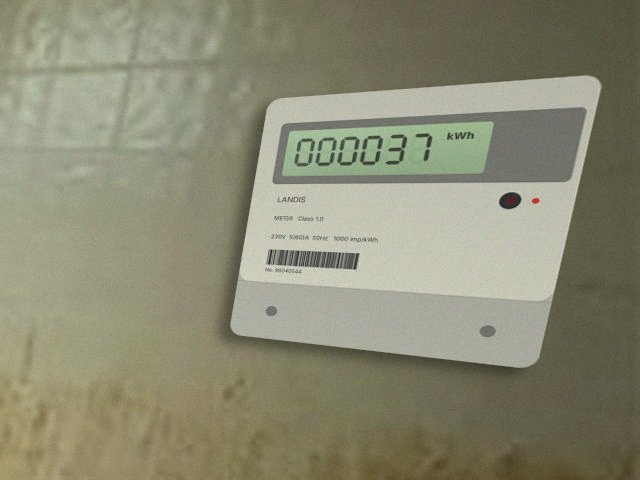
kWh 37
